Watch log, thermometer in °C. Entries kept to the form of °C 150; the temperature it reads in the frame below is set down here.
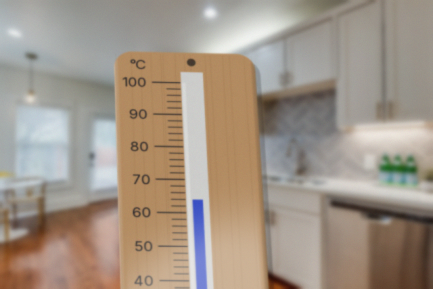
°C 64
